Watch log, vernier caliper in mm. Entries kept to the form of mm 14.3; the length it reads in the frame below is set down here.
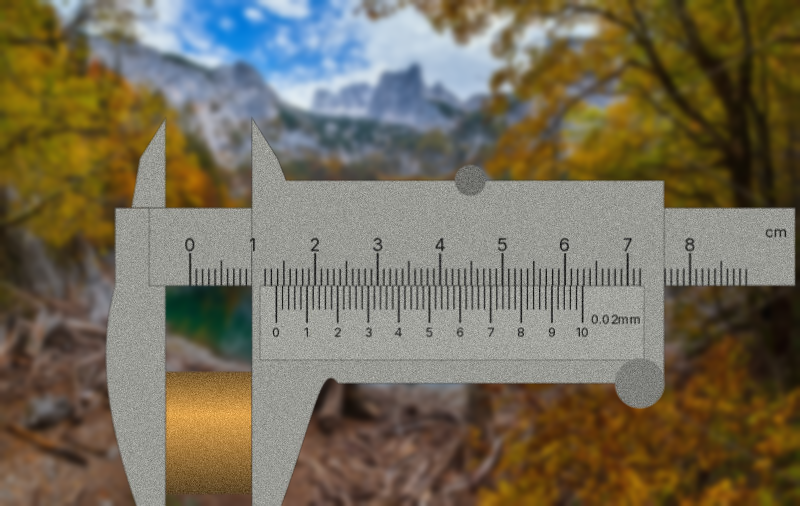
mm 13.8
